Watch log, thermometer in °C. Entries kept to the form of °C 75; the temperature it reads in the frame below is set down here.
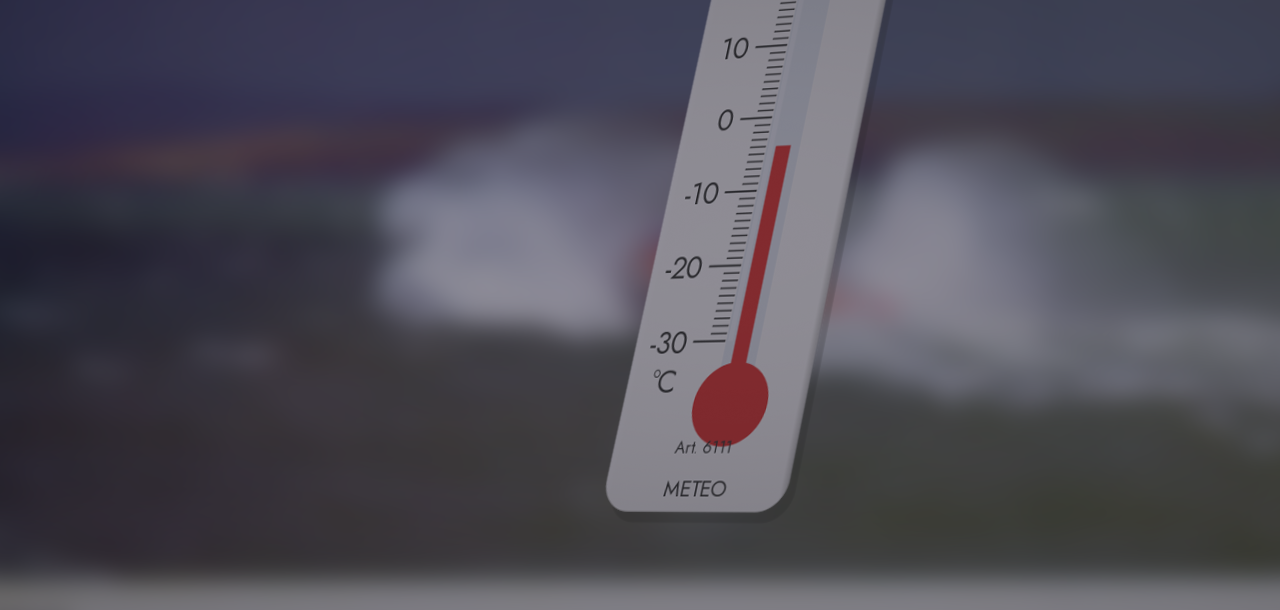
°C -4
